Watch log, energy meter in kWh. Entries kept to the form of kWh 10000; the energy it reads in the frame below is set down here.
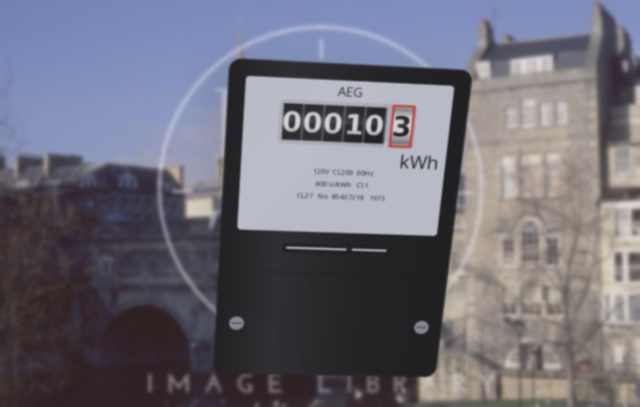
kWh 10.3
